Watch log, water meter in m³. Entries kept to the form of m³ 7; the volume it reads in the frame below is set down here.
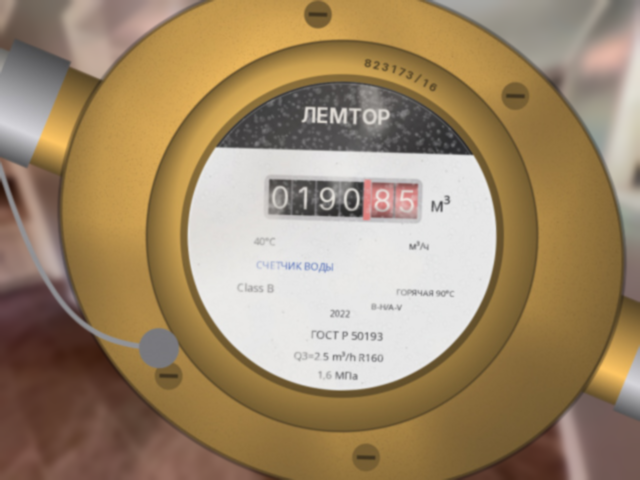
m³ 190.85
